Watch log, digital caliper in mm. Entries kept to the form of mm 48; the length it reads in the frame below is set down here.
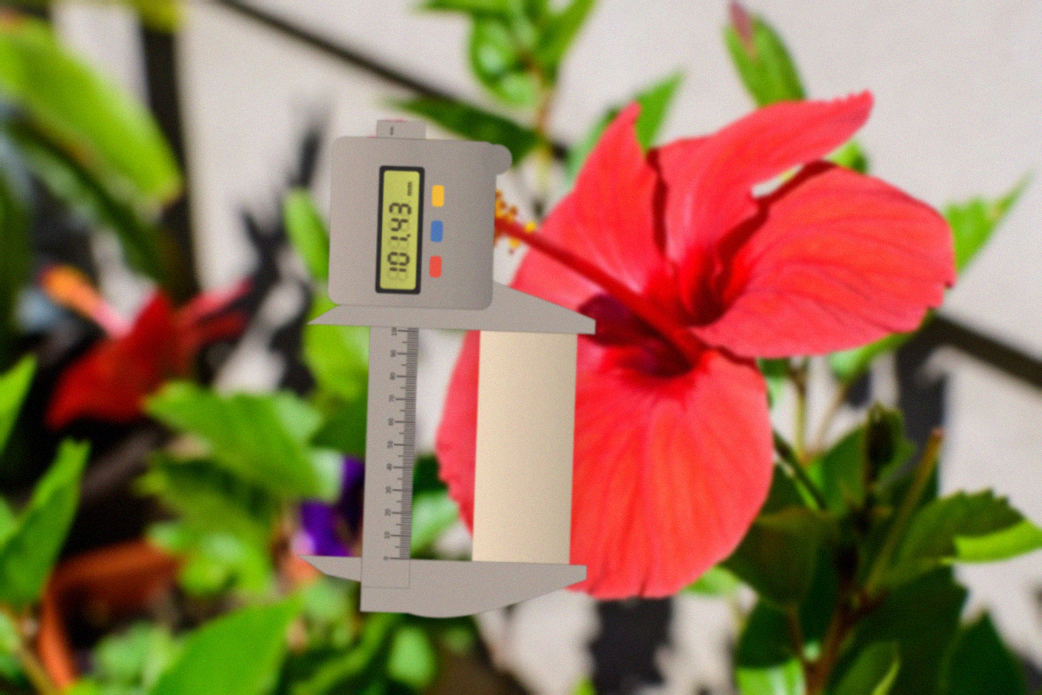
mm 101.43
